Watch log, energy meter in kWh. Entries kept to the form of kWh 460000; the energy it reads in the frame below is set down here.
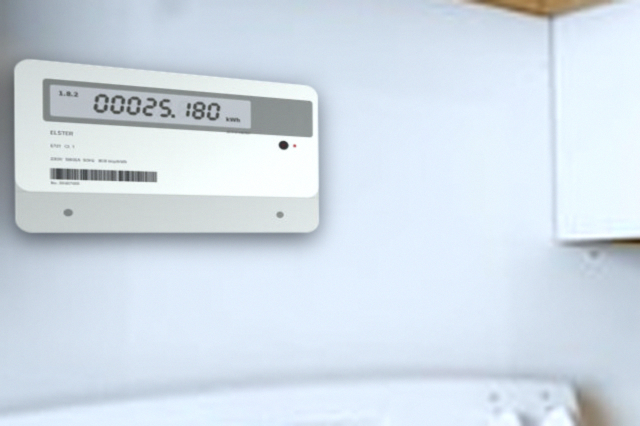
kWh 25.180
